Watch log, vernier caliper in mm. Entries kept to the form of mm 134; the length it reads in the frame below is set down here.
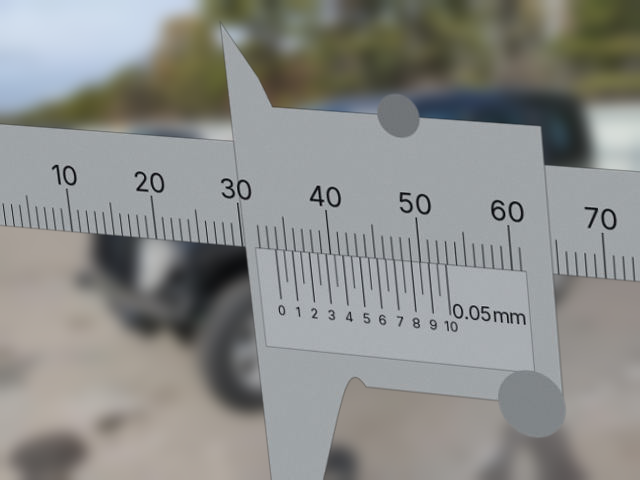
mm 33.8
